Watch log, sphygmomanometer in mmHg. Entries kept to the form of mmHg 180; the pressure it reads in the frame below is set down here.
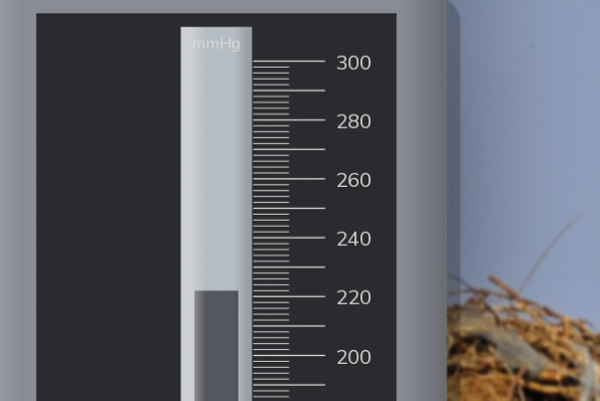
mmHg 222
